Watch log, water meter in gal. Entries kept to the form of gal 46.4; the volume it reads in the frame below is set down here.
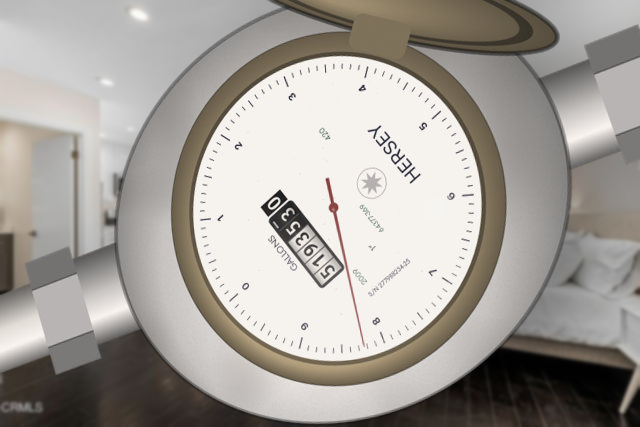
gal 5193528.2
